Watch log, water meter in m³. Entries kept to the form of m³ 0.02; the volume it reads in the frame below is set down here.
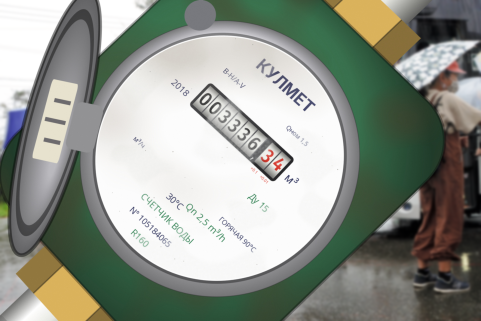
m³ 3336.34
